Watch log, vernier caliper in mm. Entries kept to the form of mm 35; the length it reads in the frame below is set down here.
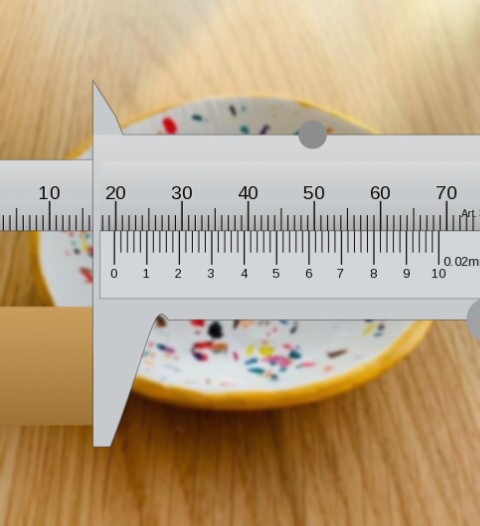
mm 19.8
